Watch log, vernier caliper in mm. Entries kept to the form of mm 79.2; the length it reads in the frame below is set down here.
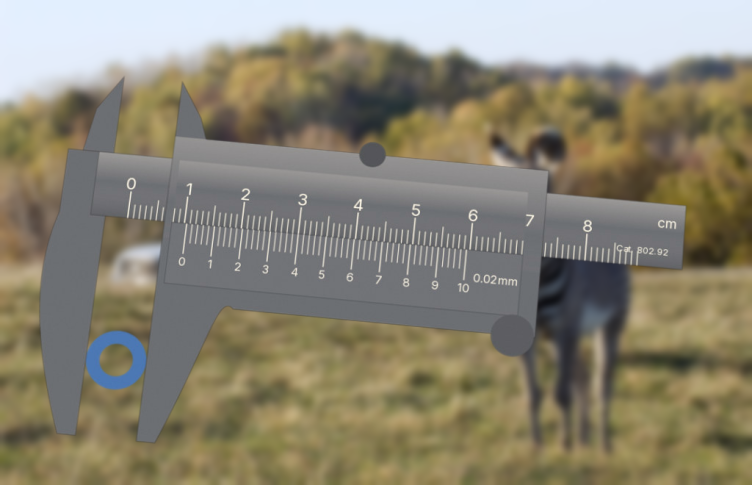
mm 10.4
